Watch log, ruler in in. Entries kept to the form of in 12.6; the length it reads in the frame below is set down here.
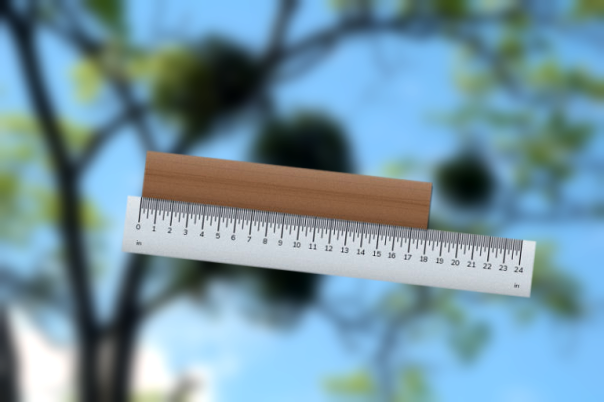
in 18
